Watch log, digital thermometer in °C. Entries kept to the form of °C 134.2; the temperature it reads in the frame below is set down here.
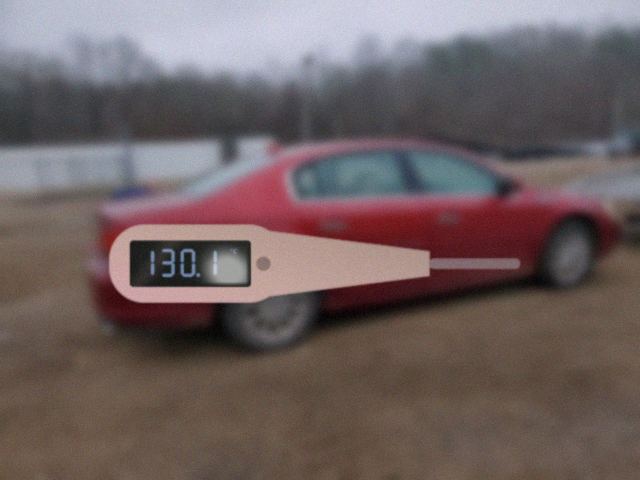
°C 130.1
